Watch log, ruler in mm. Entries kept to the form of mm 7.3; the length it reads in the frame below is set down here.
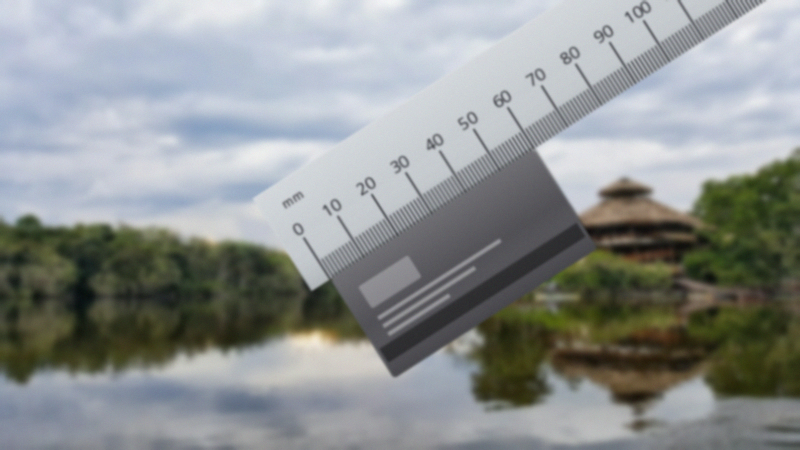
mm 60
